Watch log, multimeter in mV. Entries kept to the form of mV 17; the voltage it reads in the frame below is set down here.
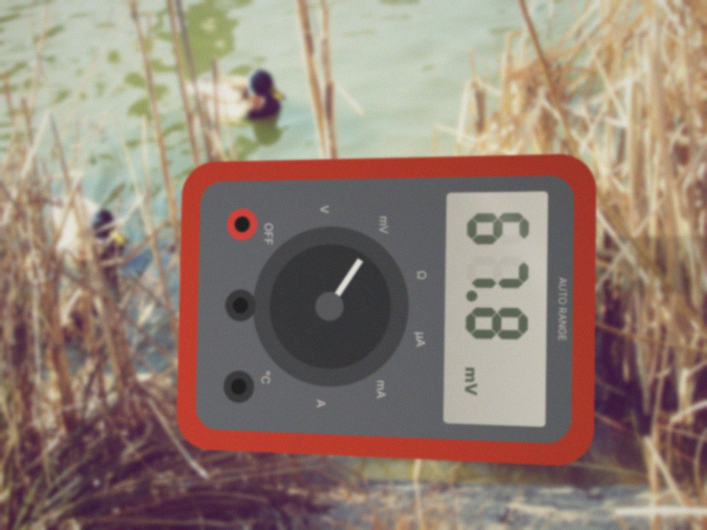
mV 67.8
